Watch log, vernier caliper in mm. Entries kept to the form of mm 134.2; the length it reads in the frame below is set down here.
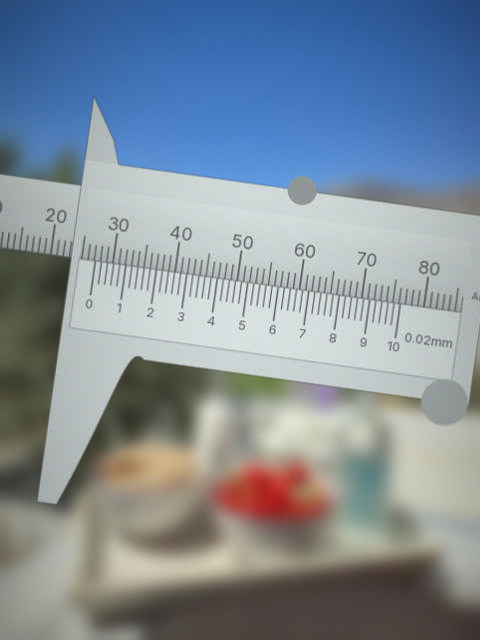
mm 27.2
